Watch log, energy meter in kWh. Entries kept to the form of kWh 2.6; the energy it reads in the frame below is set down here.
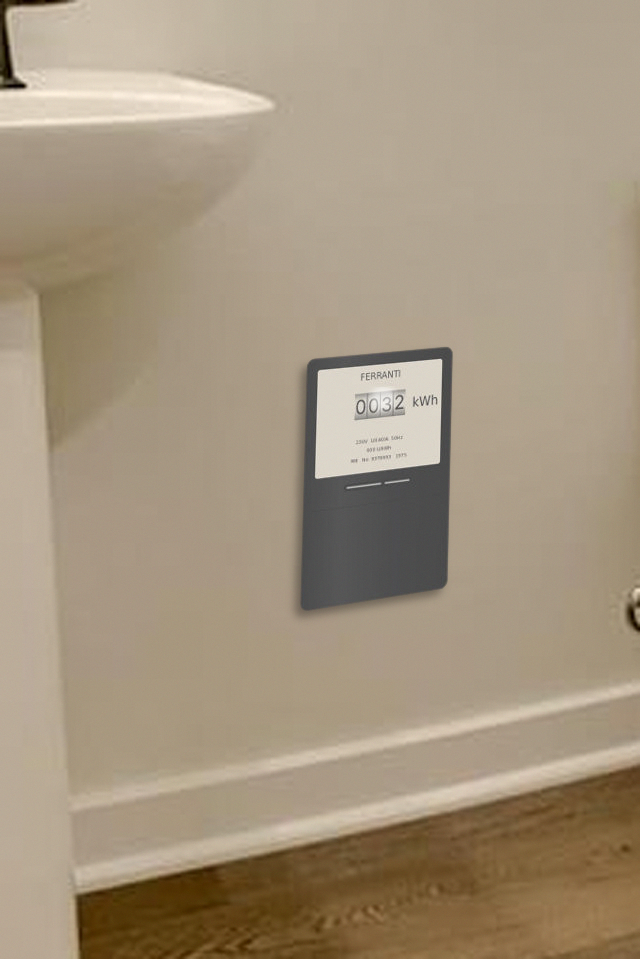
kWh 32
